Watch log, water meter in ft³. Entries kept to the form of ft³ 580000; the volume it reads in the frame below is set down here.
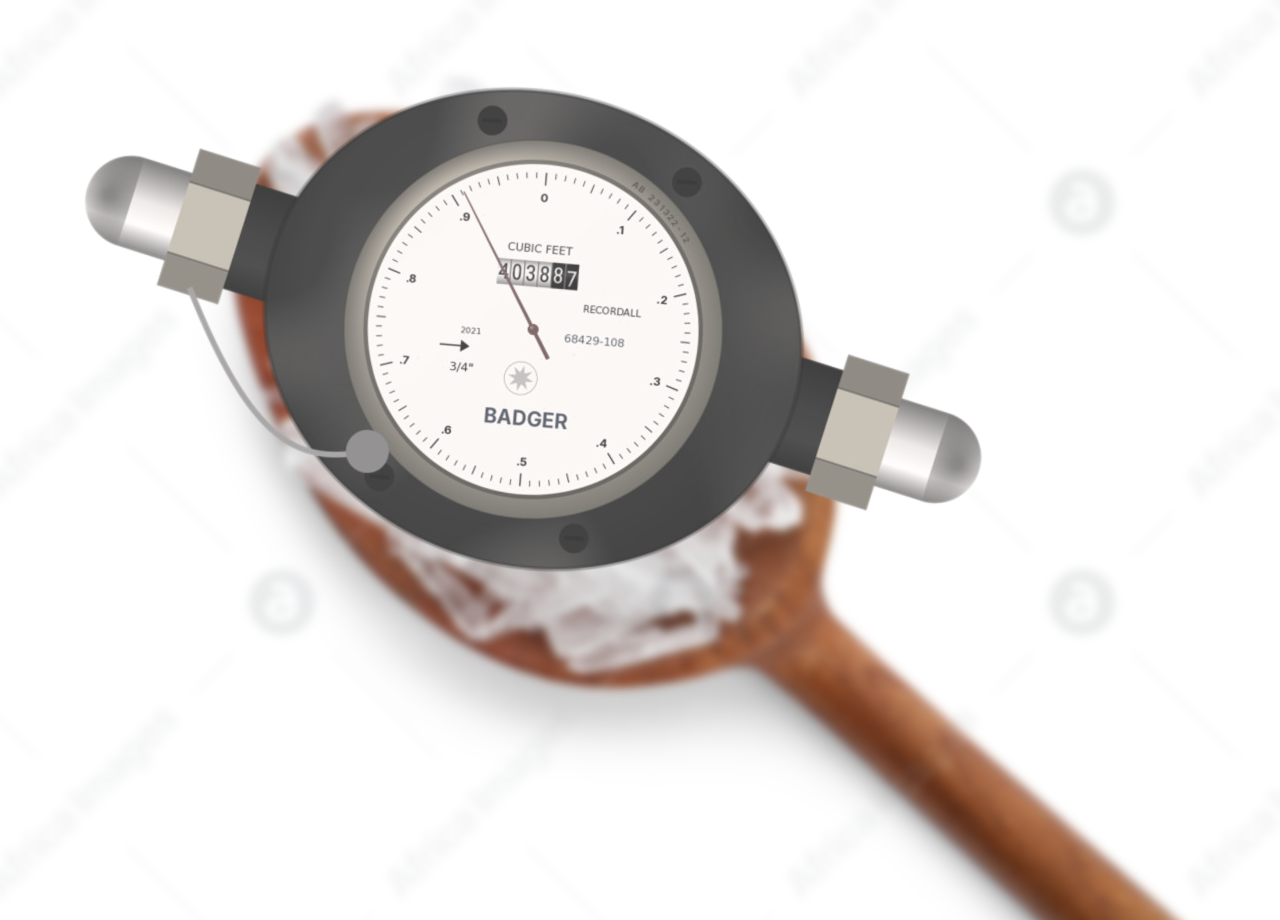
ft³ 403886.91
